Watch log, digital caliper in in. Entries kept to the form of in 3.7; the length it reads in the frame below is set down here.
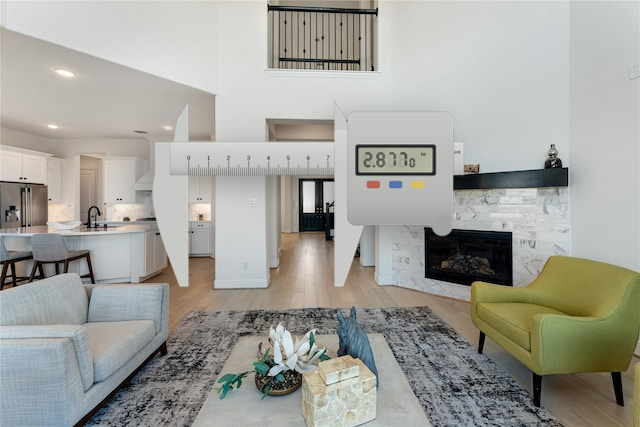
in 2.8770
